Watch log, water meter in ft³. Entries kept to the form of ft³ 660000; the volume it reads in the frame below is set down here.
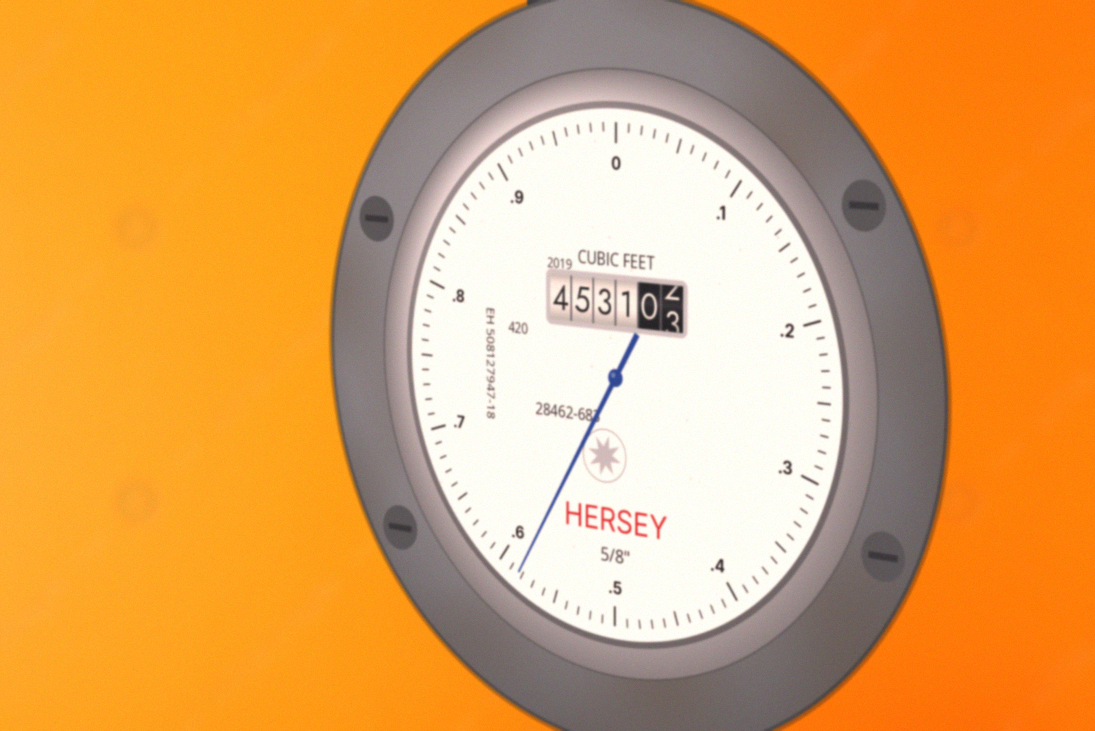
ft³ 453102.58
